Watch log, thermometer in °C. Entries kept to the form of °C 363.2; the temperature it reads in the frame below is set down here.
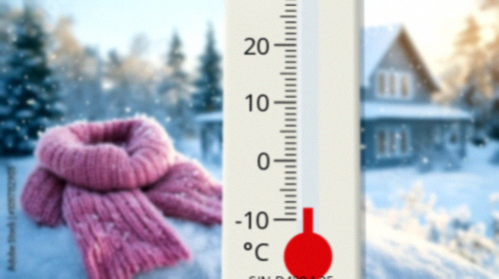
°C -8
